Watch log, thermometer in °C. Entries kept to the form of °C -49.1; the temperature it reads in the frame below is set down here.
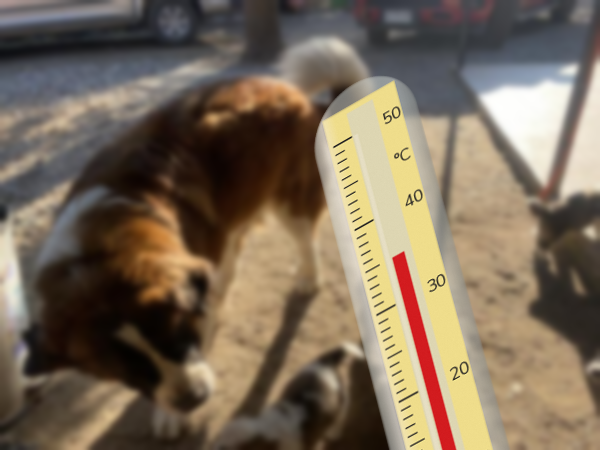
°C 35
